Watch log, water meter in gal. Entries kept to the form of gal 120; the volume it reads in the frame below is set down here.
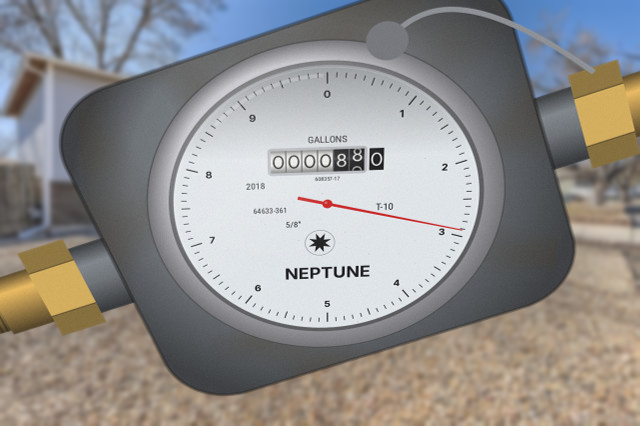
gal 882.9
